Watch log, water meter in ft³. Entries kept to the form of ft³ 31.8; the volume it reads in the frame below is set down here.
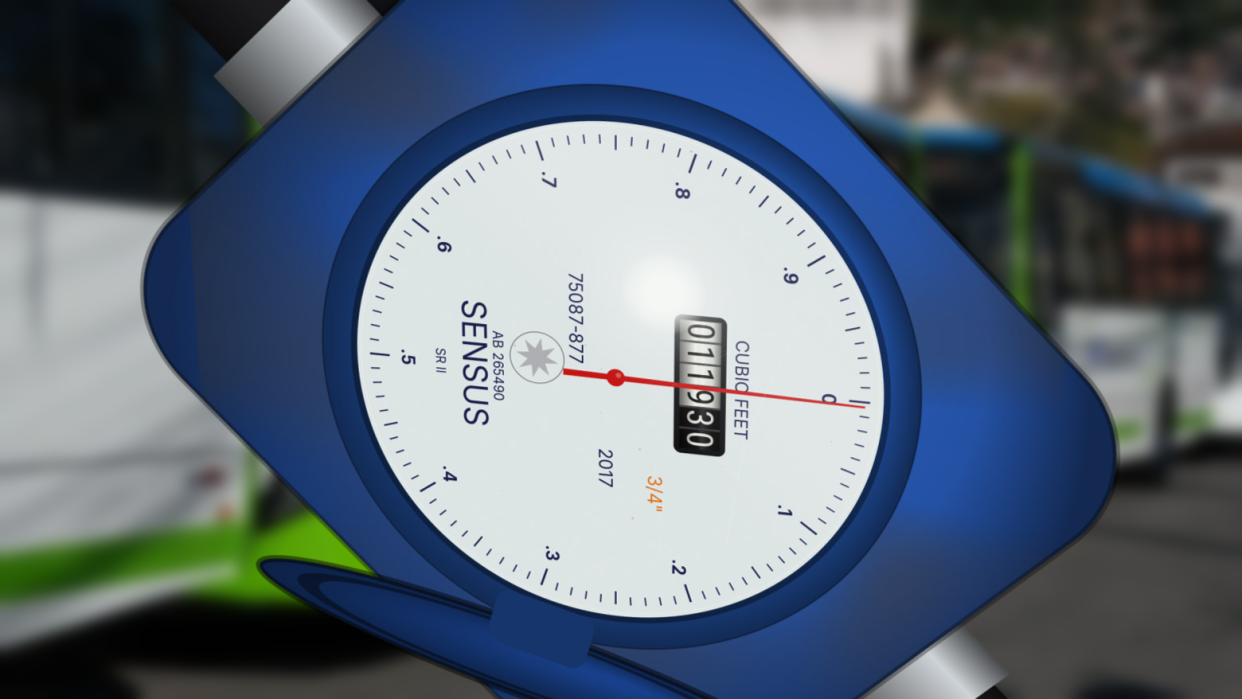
ft³ 11930.00
